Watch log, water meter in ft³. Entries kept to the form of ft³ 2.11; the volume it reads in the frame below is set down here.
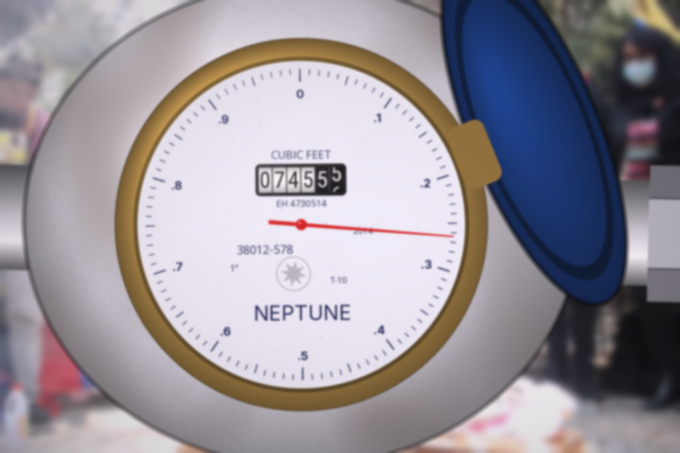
ft³ 74555.26
